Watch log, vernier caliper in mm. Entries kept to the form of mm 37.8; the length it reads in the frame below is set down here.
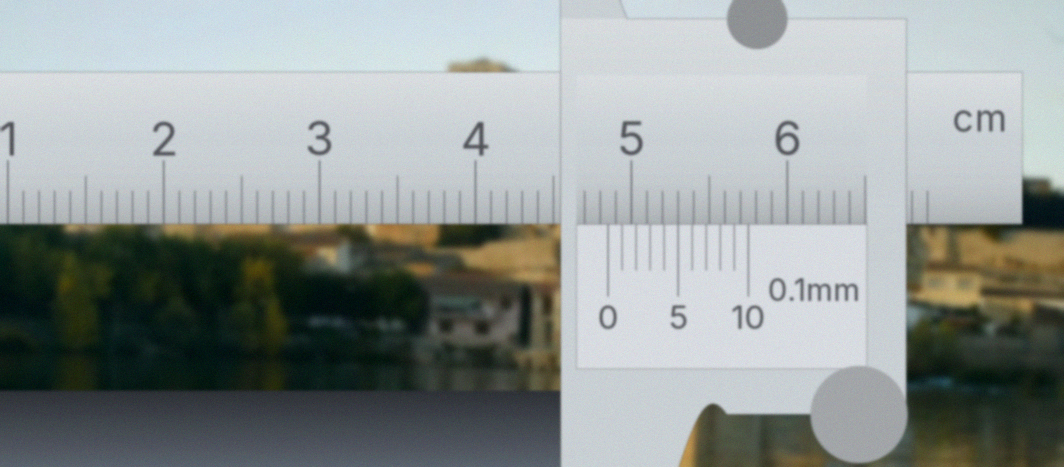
mm 48.5
